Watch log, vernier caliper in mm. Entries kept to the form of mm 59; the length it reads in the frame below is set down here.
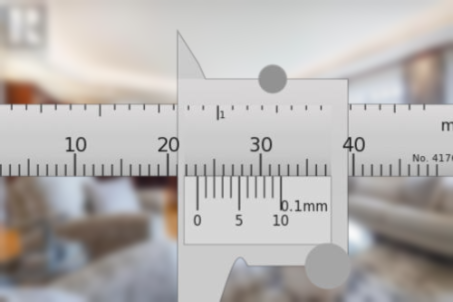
mm 23.2
